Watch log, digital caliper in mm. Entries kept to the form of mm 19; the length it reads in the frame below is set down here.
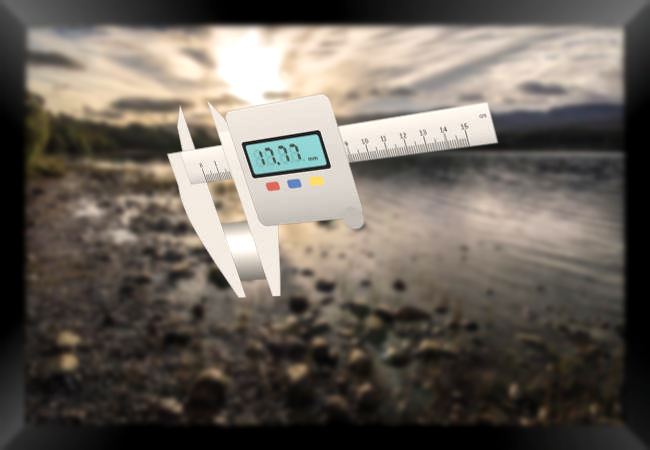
mm 17.77
